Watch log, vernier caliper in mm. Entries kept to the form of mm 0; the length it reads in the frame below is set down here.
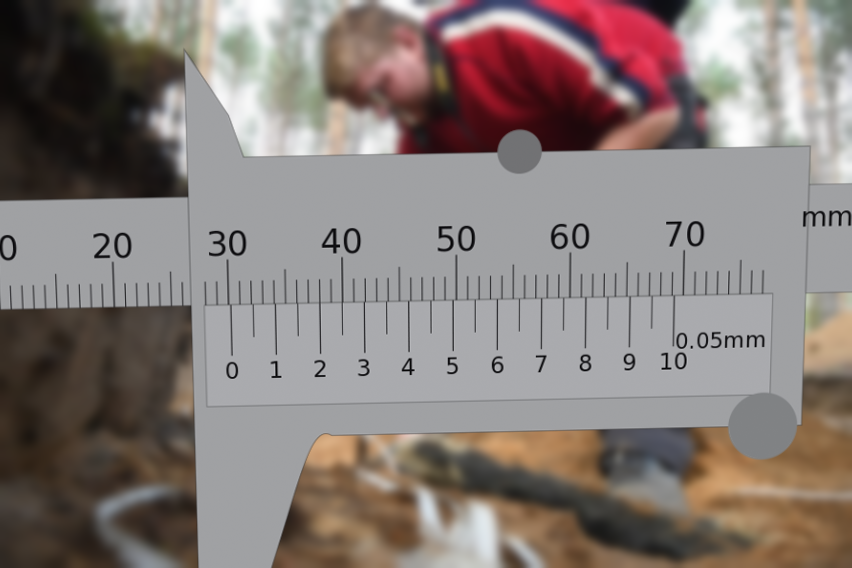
mm 30.2
